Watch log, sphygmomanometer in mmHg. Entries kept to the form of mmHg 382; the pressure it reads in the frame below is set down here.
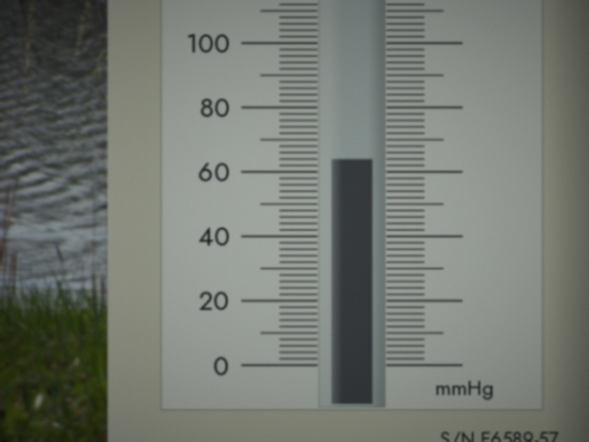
mmHg 64
